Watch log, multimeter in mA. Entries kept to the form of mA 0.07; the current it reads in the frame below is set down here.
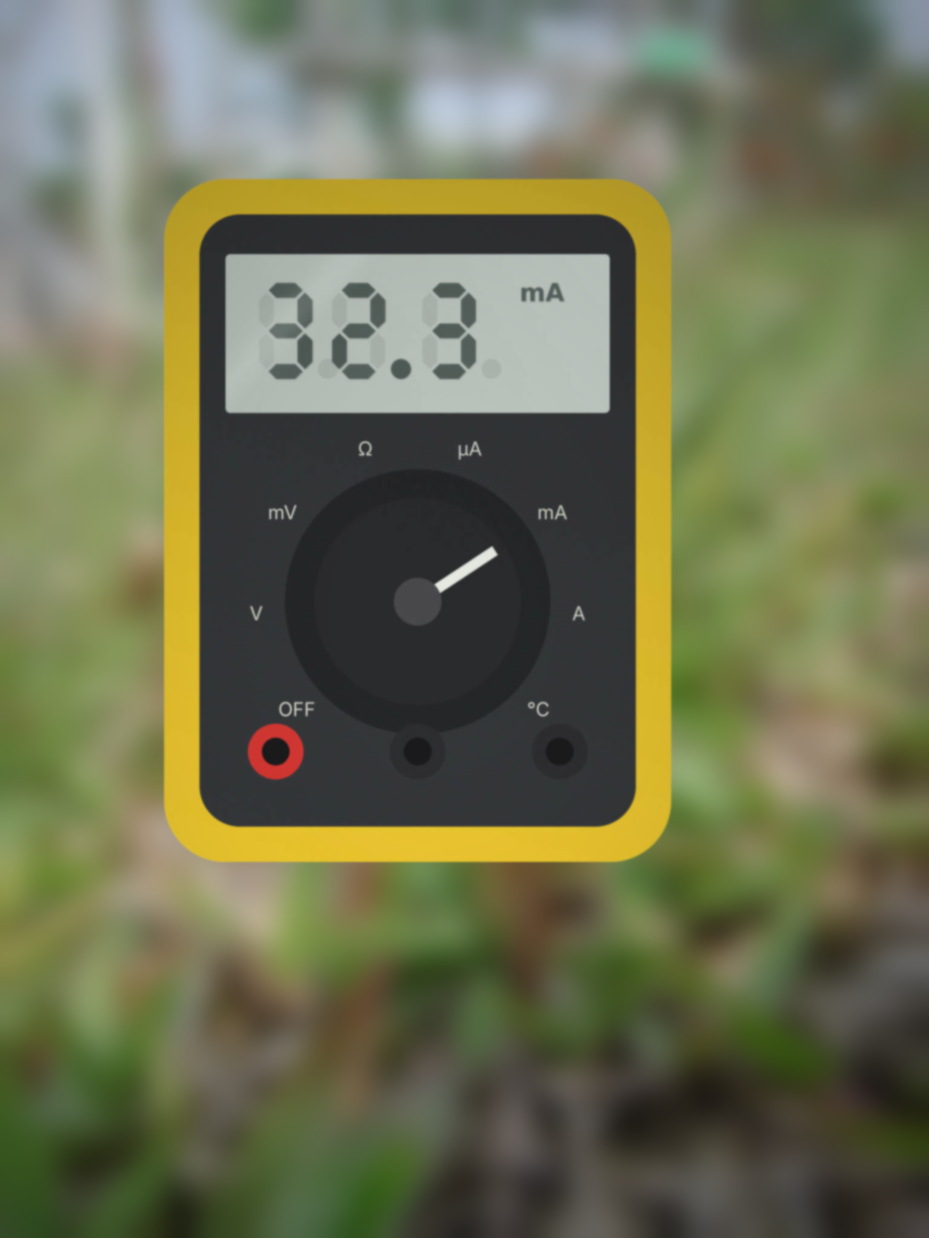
mA 32.3
